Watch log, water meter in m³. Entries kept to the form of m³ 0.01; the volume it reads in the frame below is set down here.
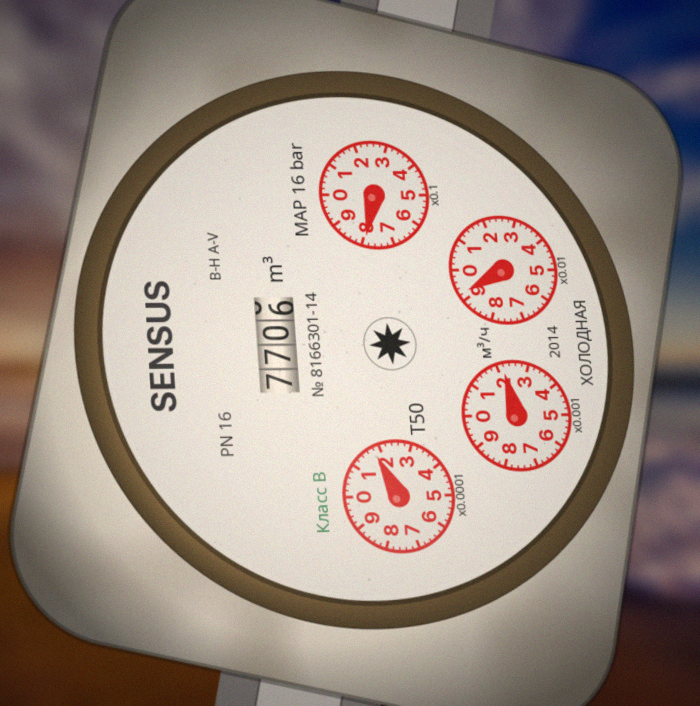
m³ 7705.7921
